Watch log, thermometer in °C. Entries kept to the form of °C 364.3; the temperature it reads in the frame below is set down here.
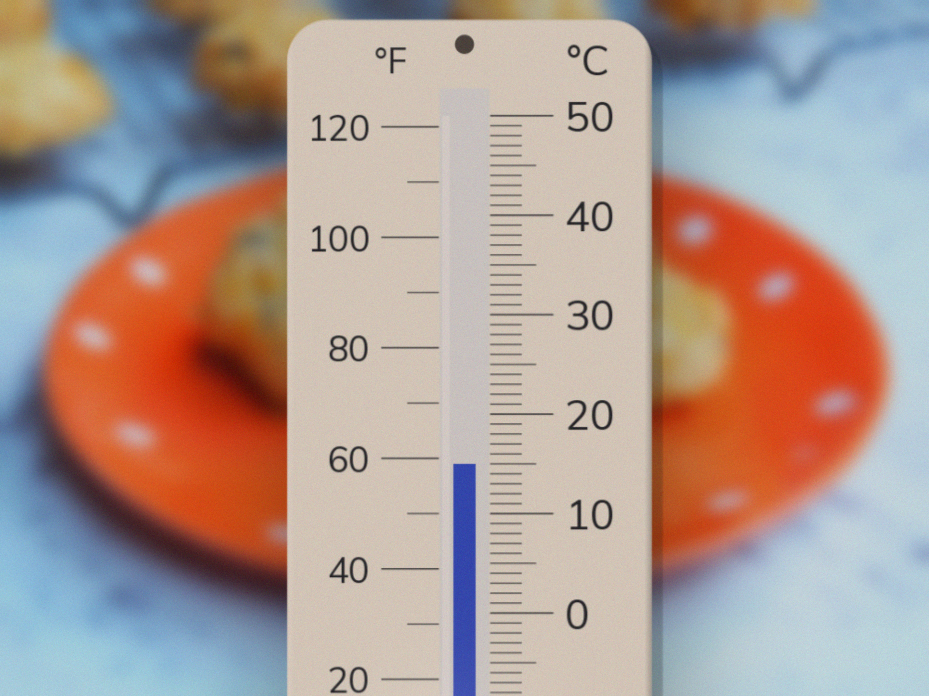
°C 15
